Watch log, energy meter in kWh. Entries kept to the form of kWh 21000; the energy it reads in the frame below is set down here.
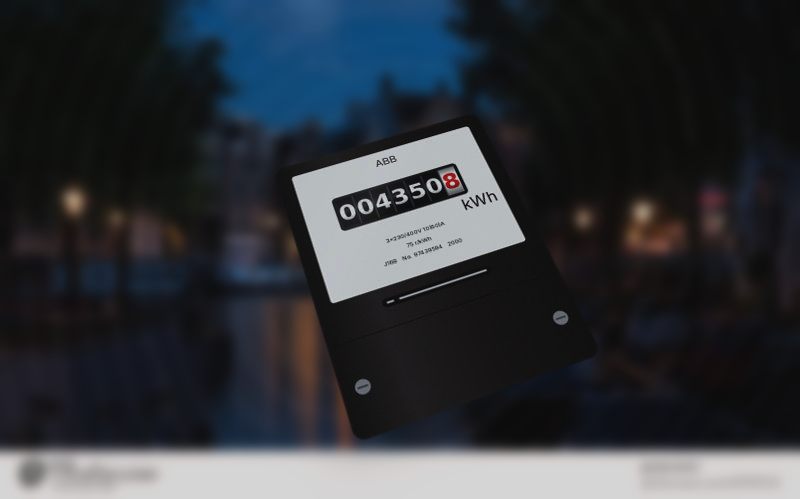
kWh 4350.8
